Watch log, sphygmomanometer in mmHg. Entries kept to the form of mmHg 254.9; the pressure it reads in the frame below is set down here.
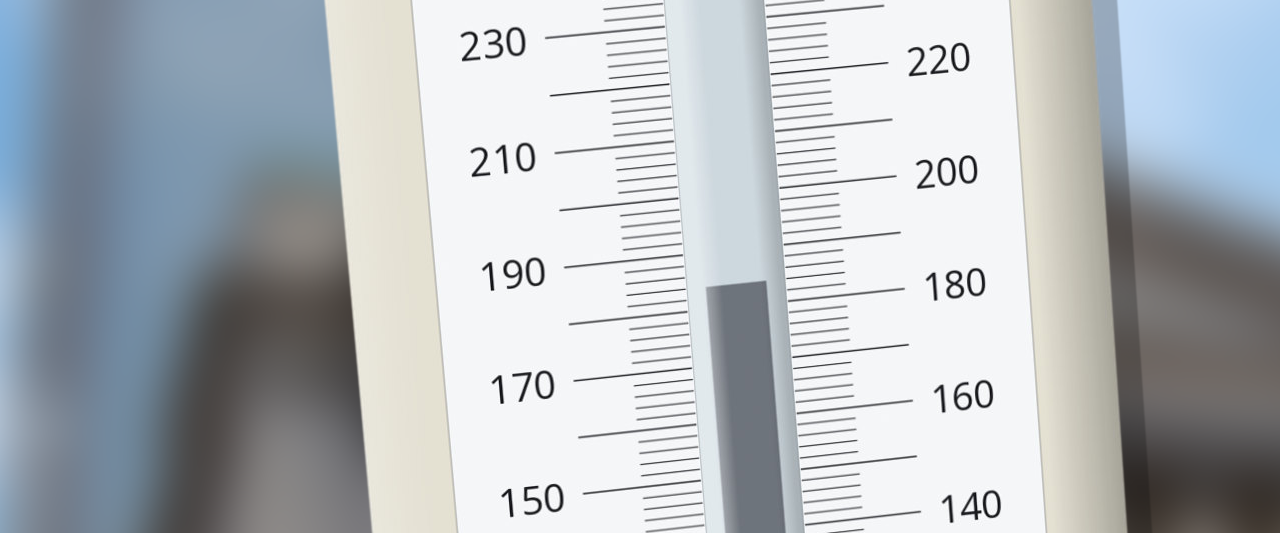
mmHg 184
